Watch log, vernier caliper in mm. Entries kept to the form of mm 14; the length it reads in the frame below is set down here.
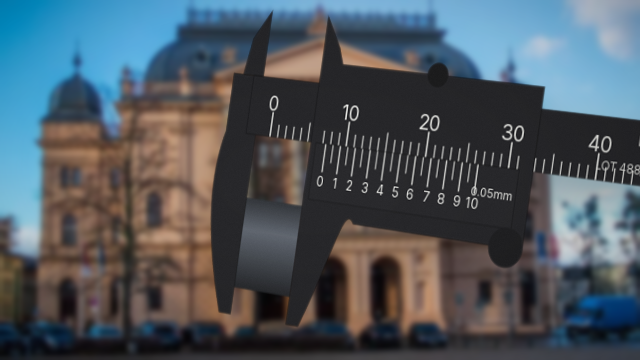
mm 7.4
